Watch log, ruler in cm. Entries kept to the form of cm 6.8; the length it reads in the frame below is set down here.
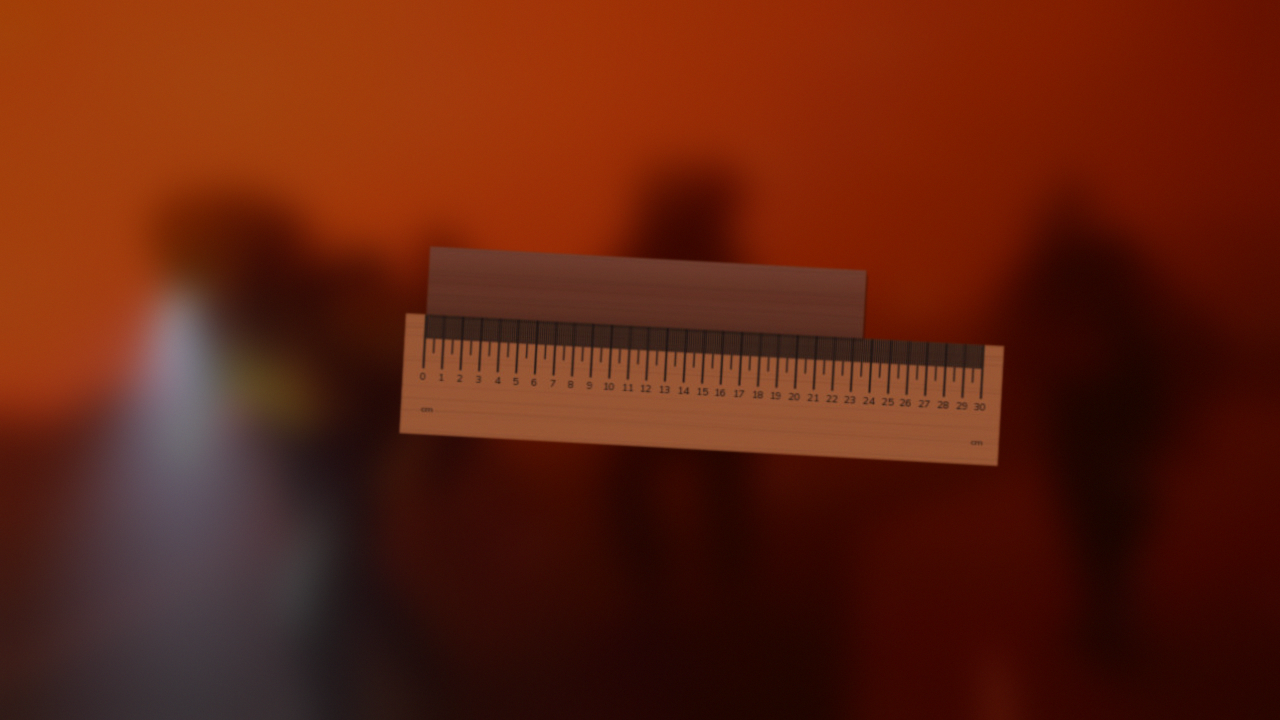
cm 23.5
